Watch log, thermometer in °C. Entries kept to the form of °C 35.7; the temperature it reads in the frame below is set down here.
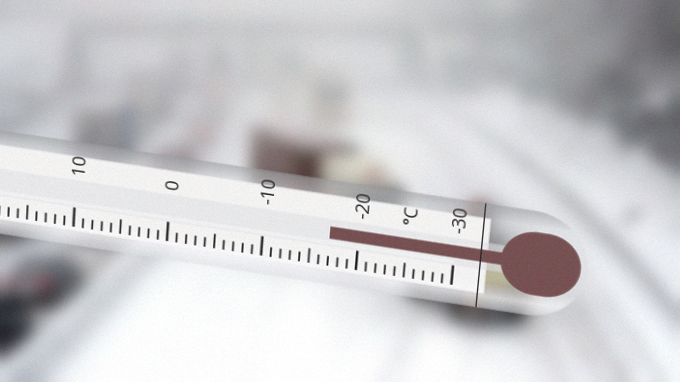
°C -17
